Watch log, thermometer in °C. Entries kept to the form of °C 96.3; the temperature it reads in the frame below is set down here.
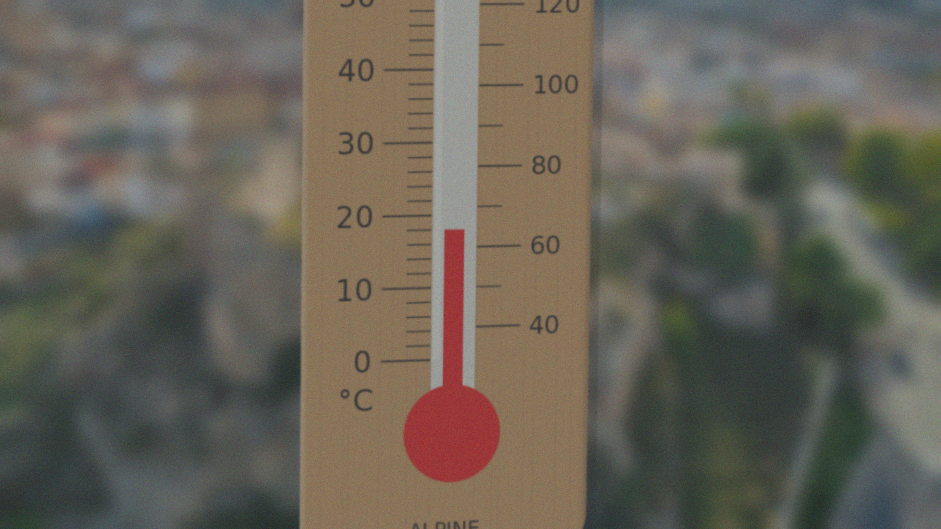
°C 18
